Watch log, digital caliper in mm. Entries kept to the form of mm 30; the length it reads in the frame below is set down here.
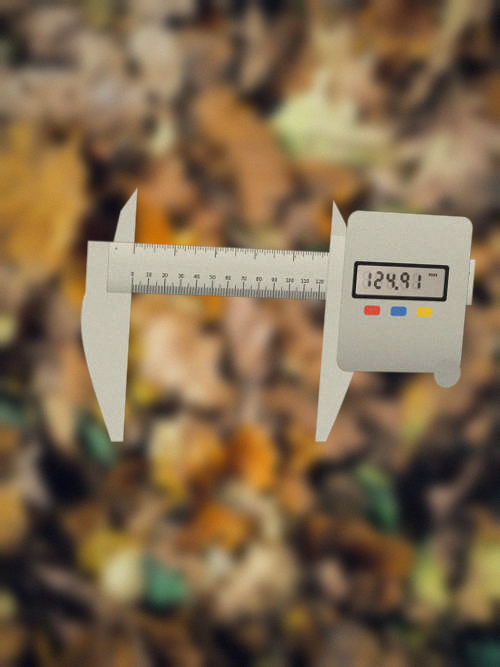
mm 124.91
